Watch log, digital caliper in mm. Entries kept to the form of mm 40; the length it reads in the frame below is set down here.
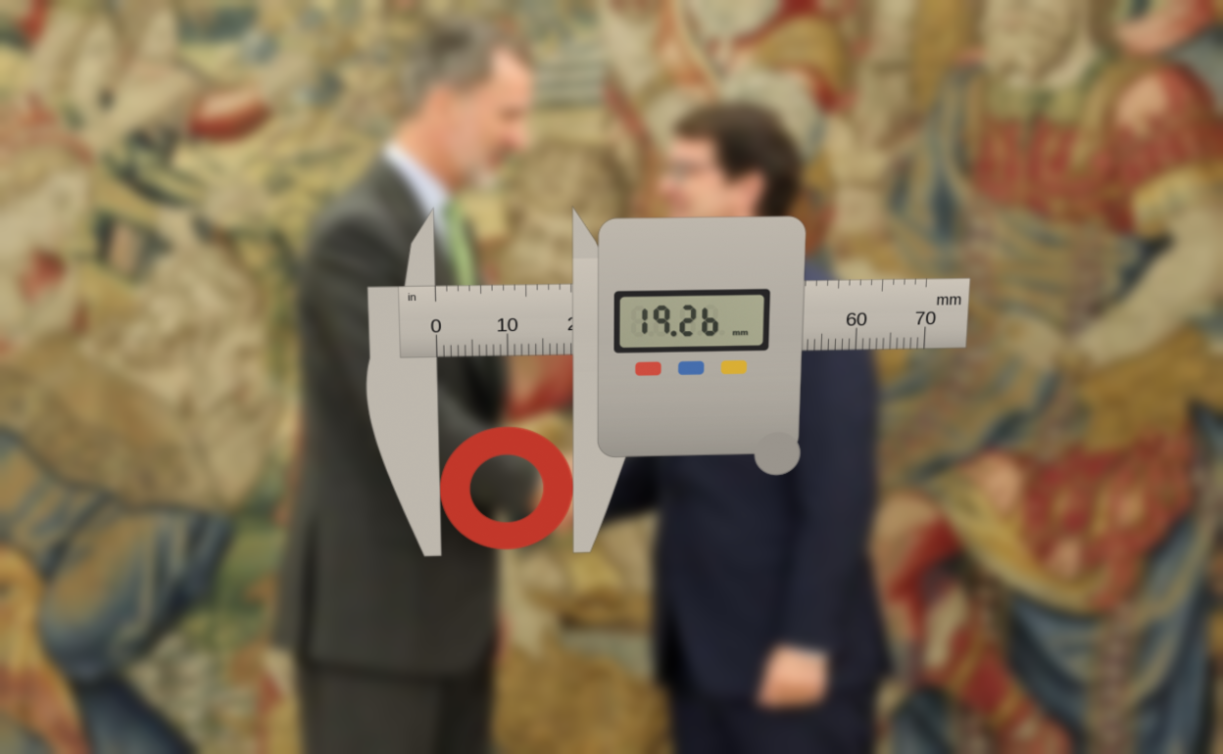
mm 19.26
